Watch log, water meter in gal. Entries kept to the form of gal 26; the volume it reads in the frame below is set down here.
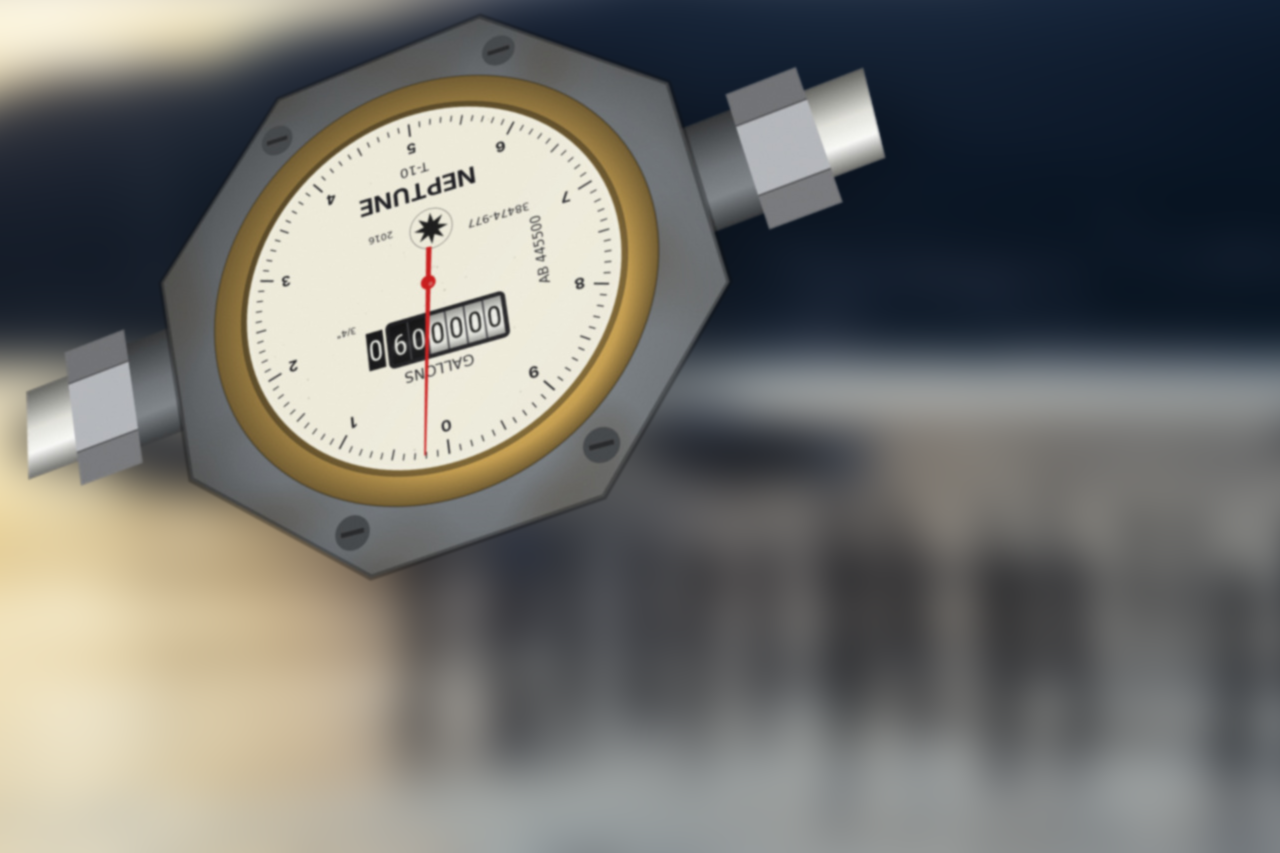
gal 90.2
